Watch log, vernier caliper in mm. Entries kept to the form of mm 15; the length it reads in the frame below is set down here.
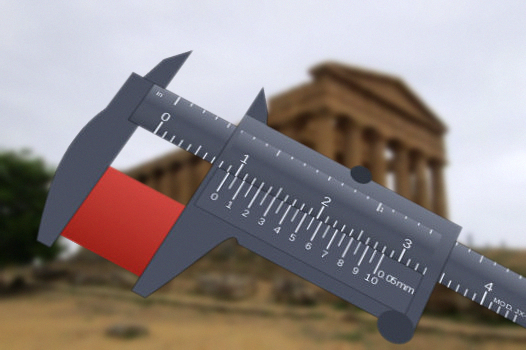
mm 9.2
